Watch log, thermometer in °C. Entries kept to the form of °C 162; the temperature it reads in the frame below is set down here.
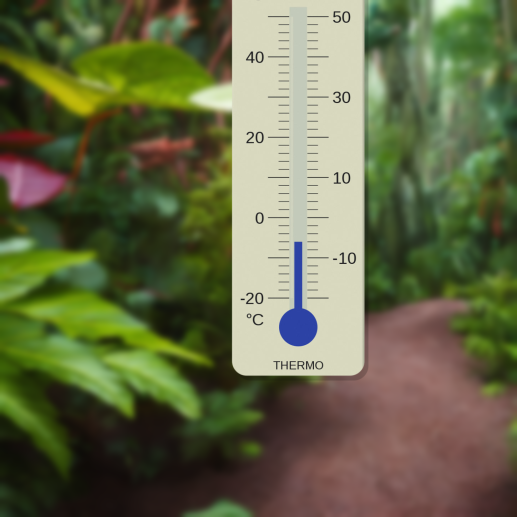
°C -6
